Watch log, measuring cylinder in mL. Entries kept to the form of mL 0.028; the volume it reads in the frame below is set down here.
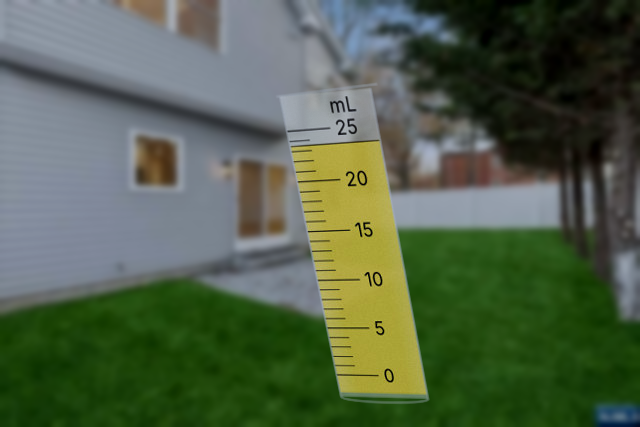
mL 23.5
